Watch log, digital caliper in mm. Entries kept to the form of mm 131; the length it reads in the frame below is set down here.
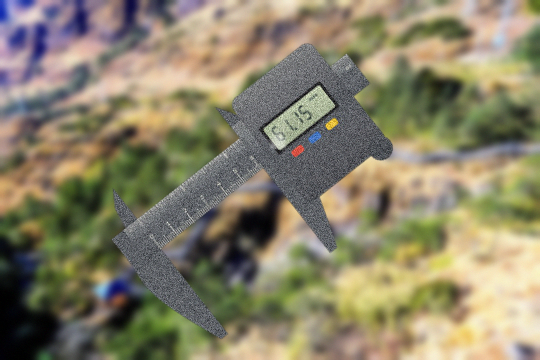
mm 61.15
